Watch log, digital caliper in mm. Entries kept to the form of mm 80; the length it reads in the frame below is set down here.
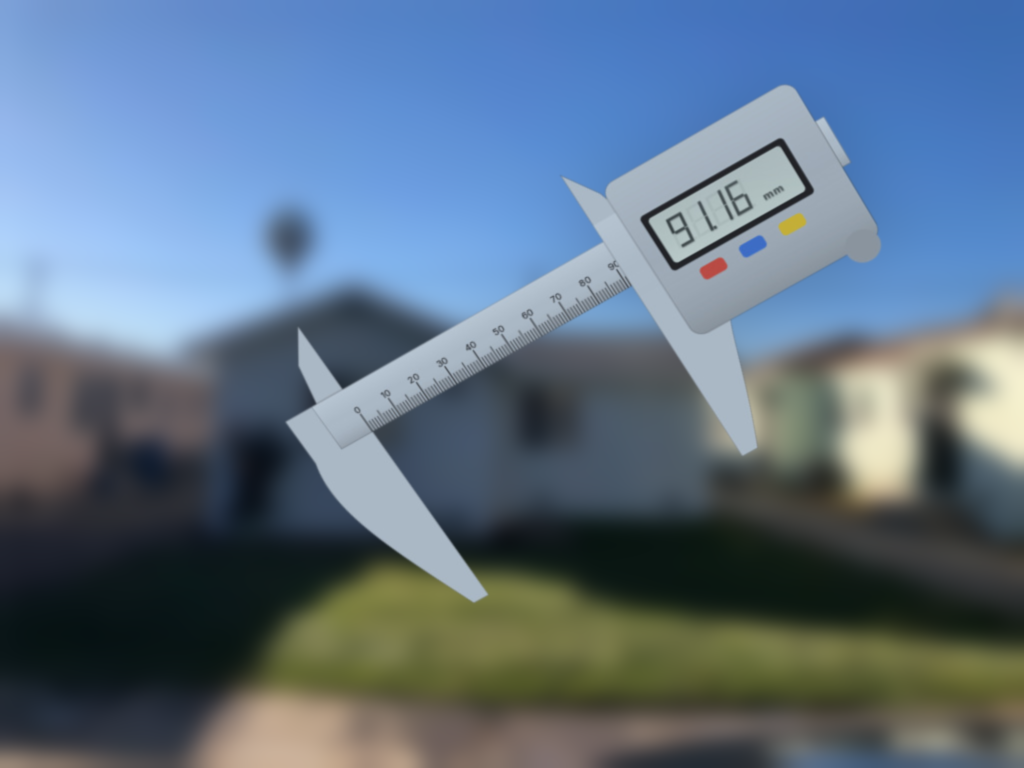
mm 91.16
